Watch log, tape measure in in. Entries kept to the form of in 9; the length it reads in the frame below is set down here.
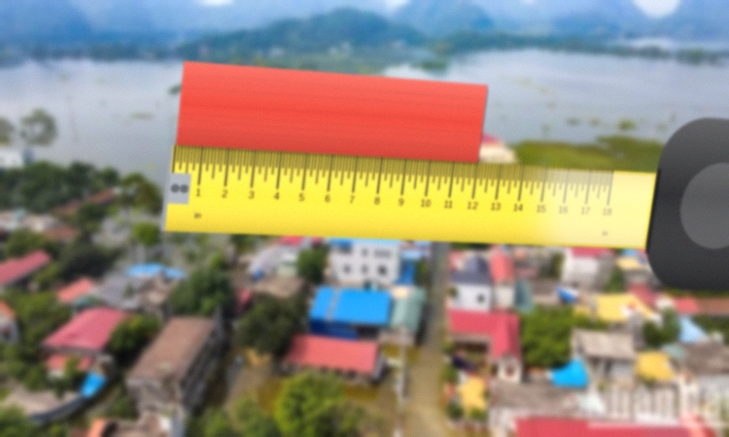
in 12
